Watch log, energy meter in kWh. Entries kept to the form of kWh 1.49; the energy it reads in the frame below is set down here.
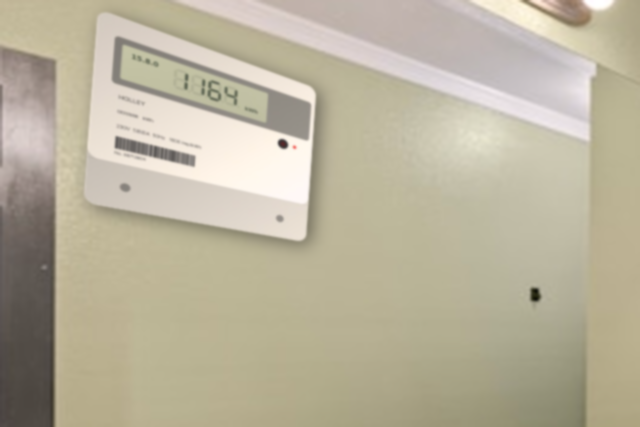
kWh 1164
